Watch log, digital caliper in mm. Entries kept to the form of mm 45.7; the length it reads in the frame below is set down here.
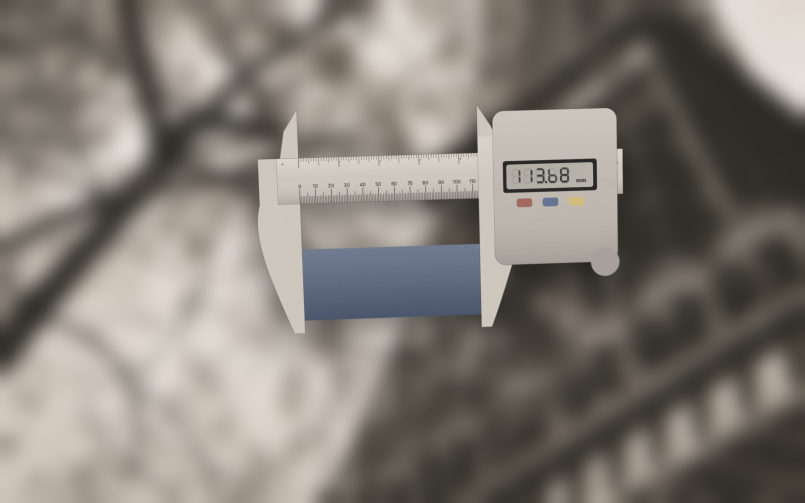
mm 113.68
